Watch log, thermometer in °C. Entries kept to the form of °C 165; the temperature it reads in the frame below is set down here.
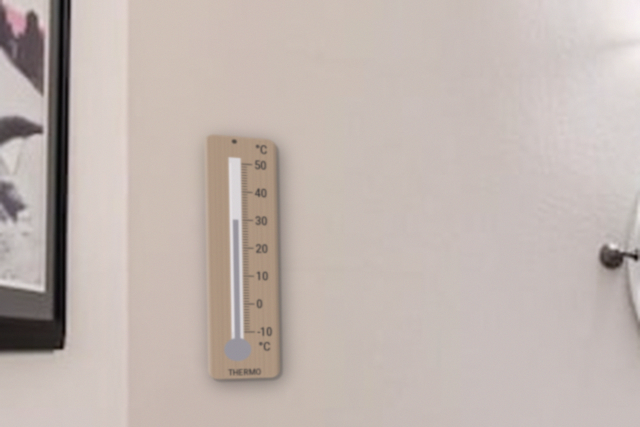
°C 30
